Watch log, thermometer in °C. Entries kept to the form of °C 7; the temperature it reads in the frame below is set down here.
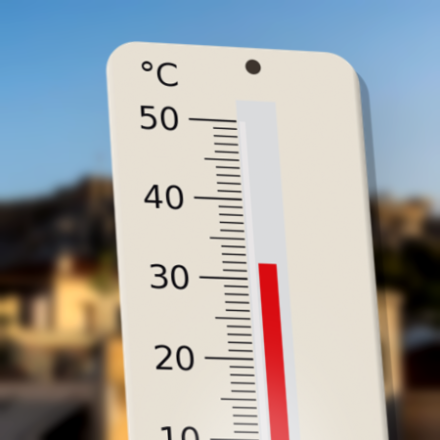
°C 32
